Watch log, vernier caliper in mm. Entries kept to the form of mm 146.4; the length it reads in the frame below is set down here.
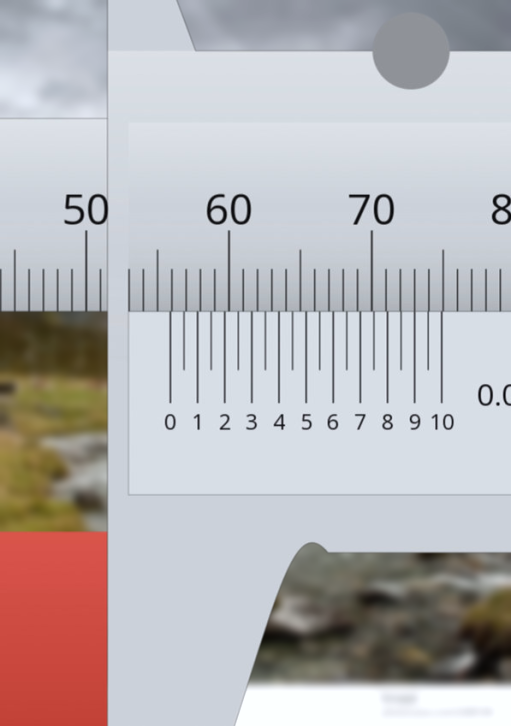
mm 55.9
